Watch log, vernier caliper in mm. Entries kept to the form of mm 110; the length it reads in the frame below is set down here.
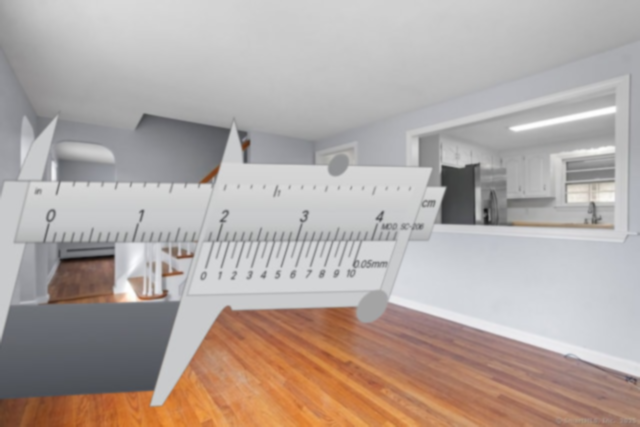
mm 19.6
